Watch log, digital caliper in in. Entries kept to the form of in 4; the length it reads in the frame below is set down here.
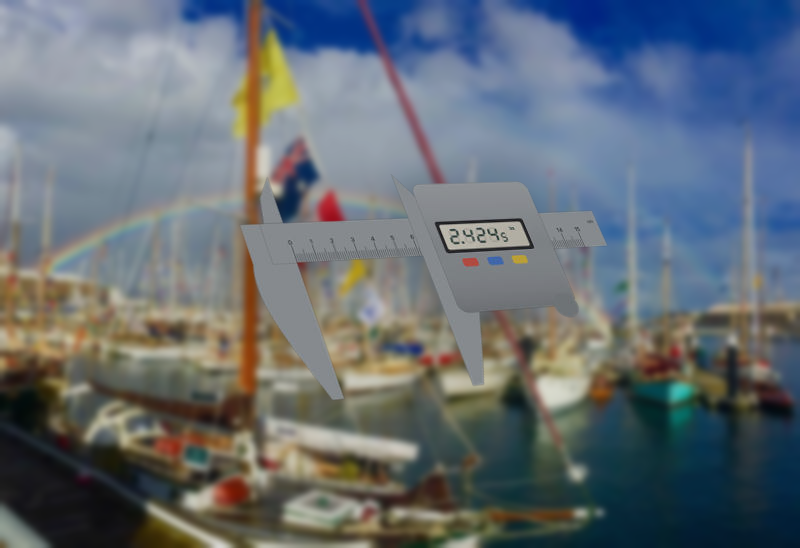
in 2.4245
